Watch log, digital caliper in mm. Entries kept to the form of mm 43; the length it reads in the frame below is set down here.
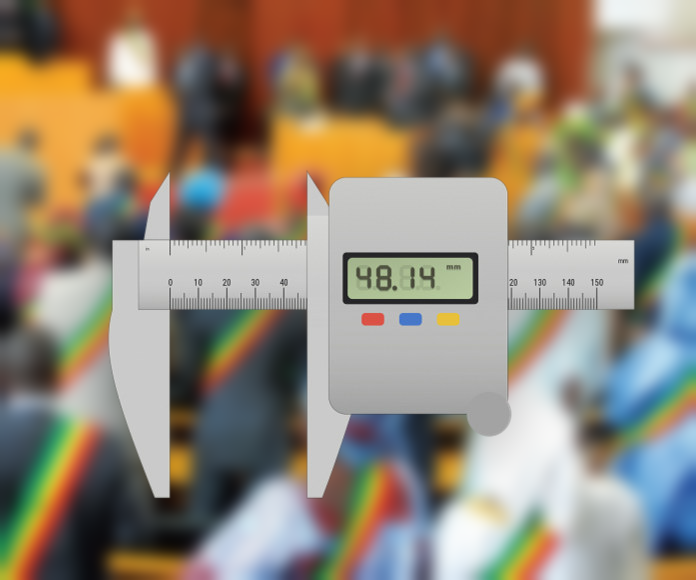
mm 48.14
